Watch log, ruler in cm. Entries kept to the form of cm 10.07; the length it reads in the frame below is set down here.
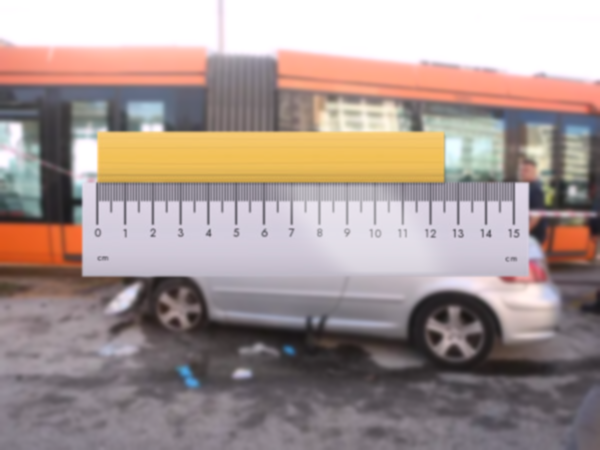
cm 12.5
